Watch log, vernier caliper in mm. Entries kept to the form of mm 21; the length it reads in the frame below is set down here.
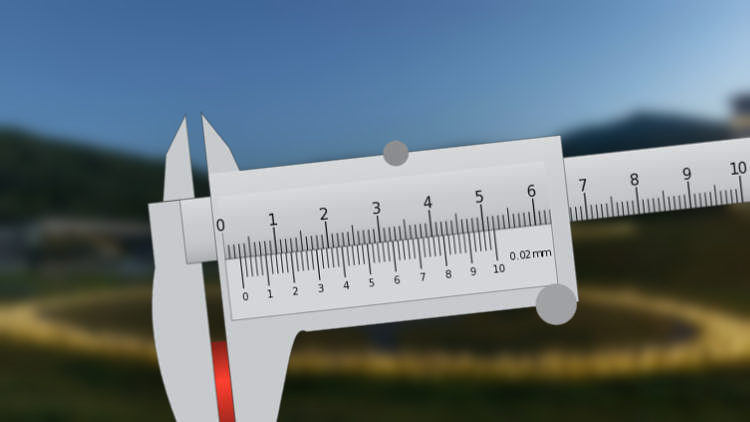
mm 3.0
